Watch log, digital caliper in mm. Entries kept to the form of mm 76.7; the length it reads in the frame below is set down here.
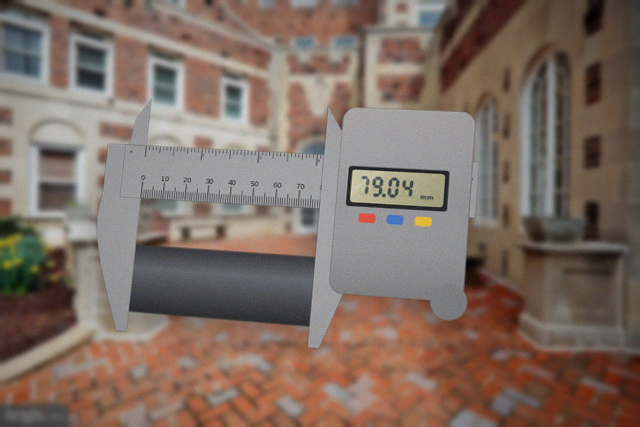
mm 79.04
